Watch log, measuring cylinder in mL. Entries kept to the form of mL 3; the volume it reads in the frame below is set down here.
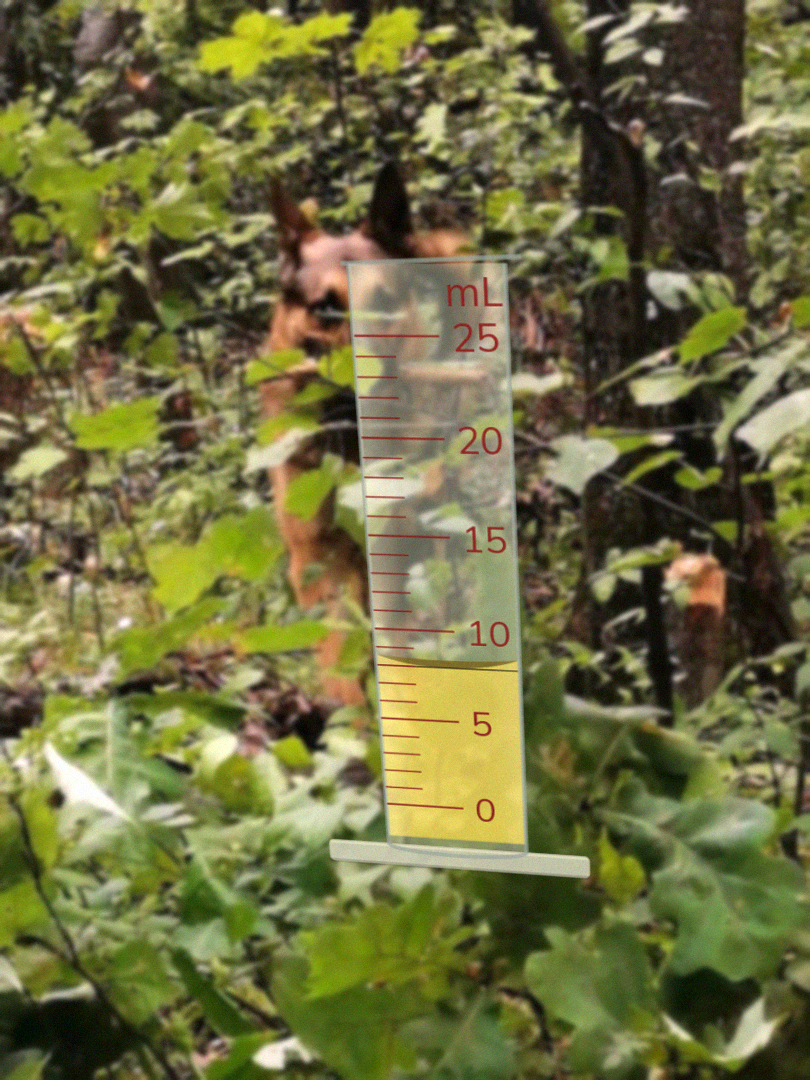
mL 8
